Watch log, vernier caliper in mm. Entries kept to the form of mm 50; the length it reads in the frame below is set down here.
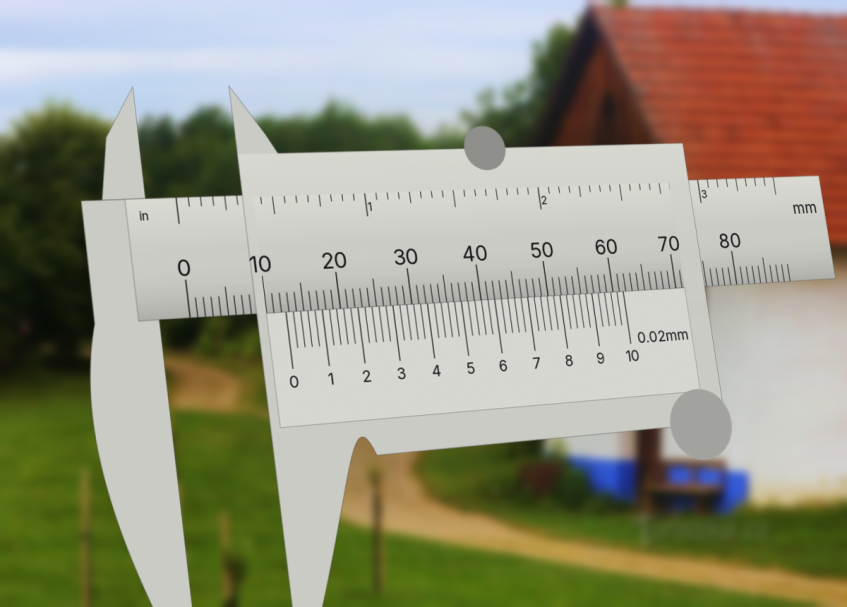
mm 12.6
